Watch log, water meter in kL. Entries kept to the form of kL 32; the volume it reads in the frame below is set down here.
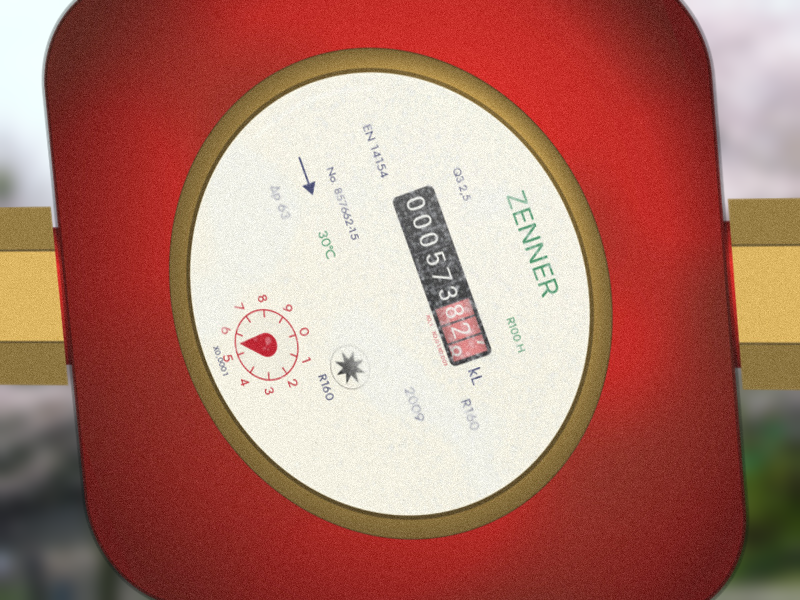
kL 573.8275
